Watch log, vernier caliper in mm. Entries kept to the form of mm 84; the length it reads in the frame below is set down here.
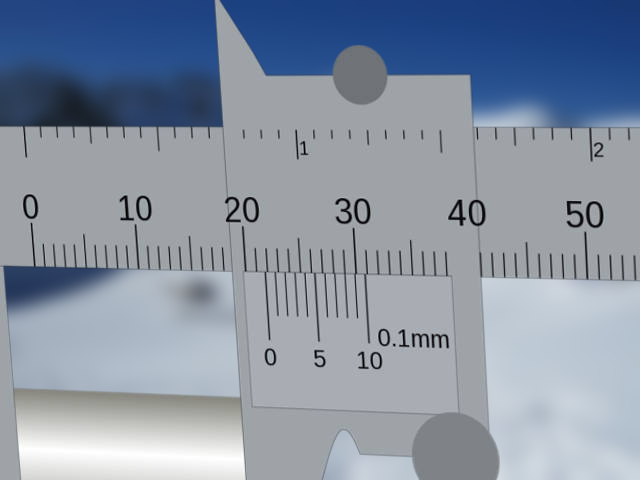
mm 21.8
